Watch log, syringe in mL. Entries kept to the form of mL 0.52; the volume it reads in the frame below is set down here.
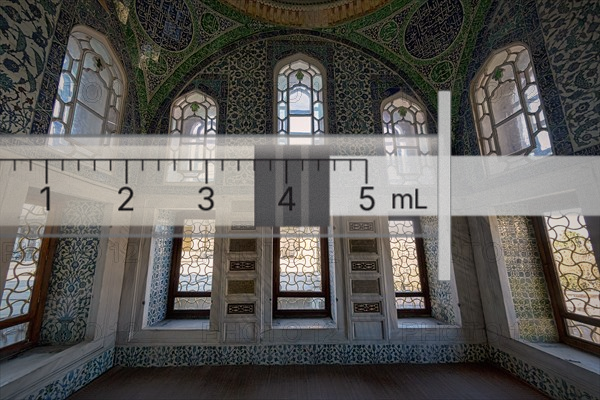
mL 3.6
